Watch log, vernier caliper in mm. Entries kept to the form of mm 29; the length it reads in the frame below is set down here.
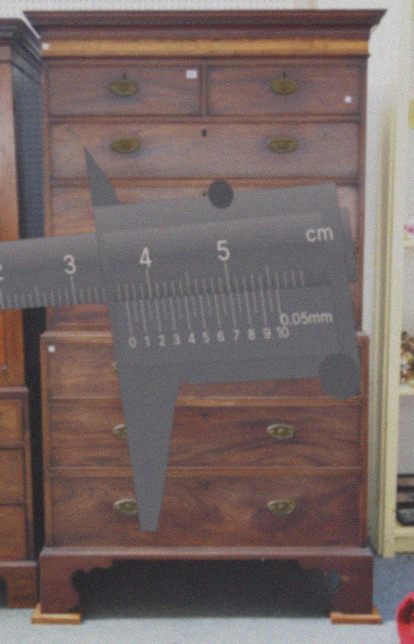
mm 36.8
